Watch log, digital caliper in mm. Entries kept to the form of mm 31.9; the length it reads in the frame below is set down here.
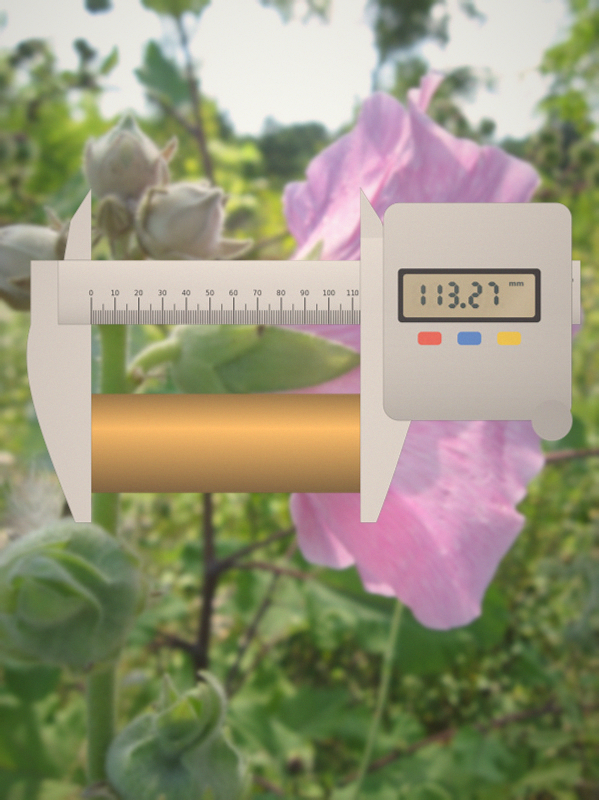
mm 113.27
